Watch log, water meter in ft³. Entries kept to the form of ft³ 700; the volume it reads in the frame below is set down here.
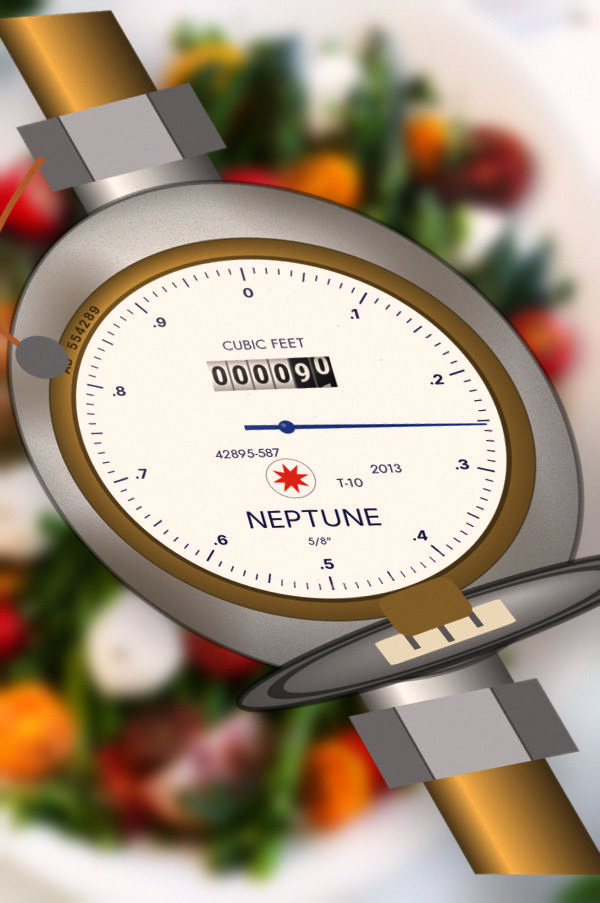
ft³ 90.25
